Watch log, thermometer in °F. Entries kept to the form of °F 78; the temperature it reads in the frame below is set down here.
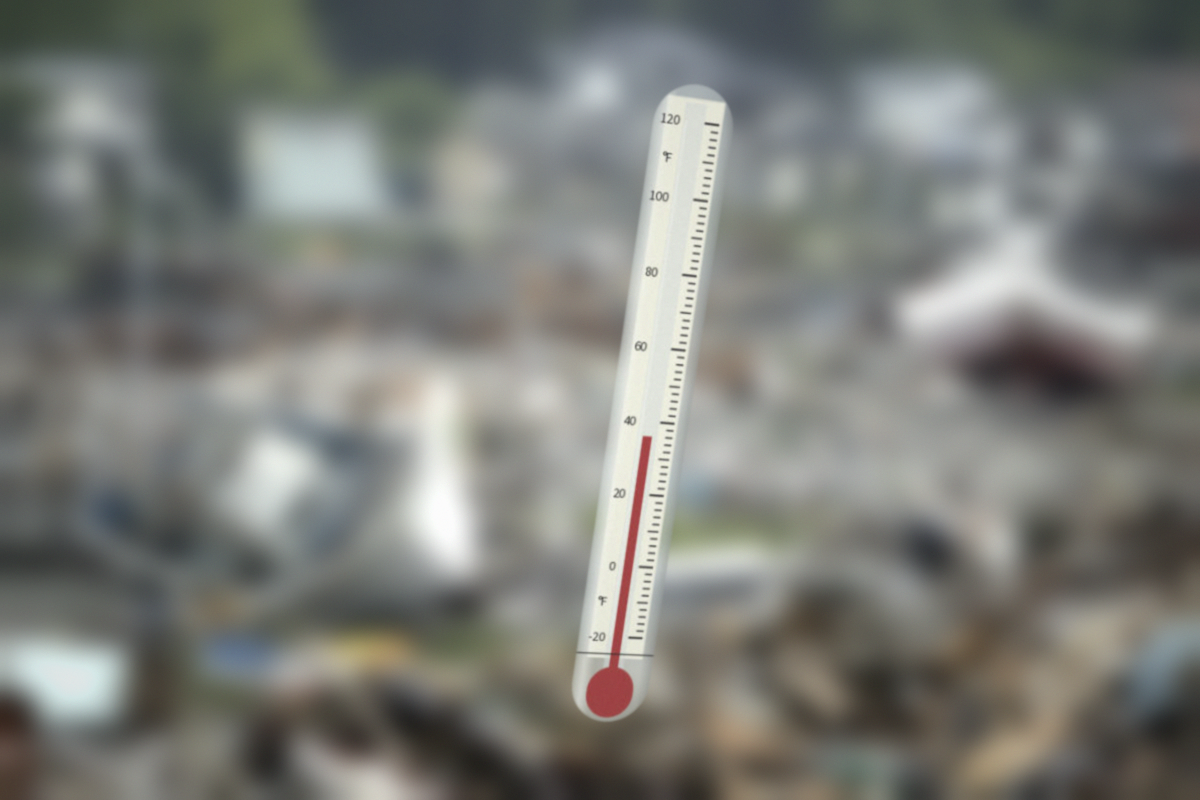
°F 36
